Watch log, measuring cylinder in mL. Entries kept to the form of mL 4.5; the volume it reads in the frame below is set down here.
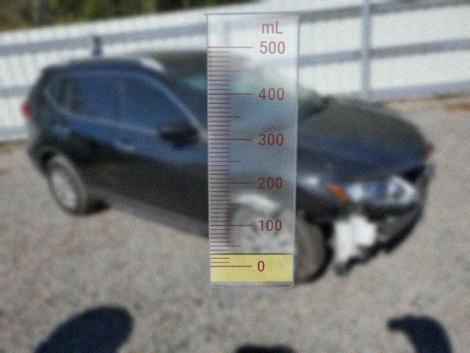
mL 30
